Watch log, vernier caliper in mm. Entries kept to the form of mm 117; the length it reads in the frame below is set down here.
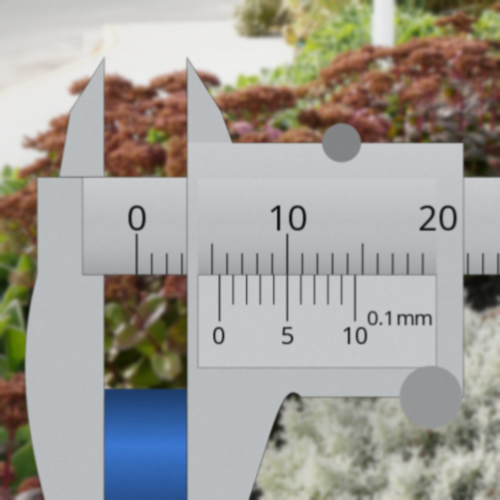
mm 5.5
